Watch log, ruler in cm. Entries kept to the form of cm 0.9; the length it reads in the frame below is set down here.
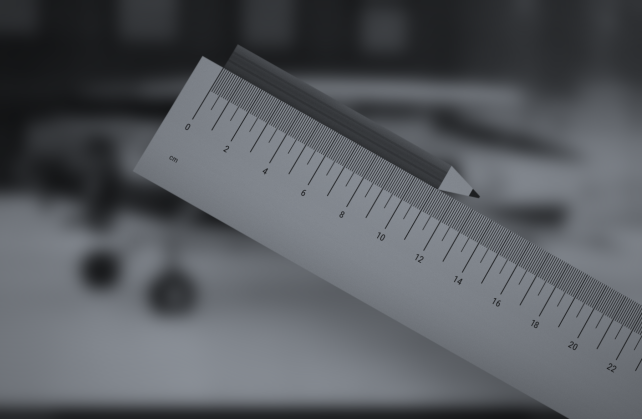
cm 13
